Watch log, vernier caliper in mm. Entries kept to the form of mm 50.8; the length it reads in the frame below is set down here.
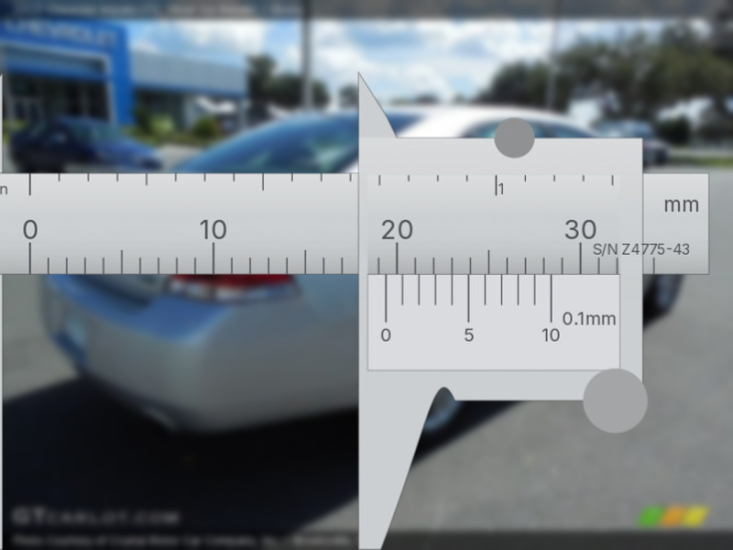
mm 19.4
